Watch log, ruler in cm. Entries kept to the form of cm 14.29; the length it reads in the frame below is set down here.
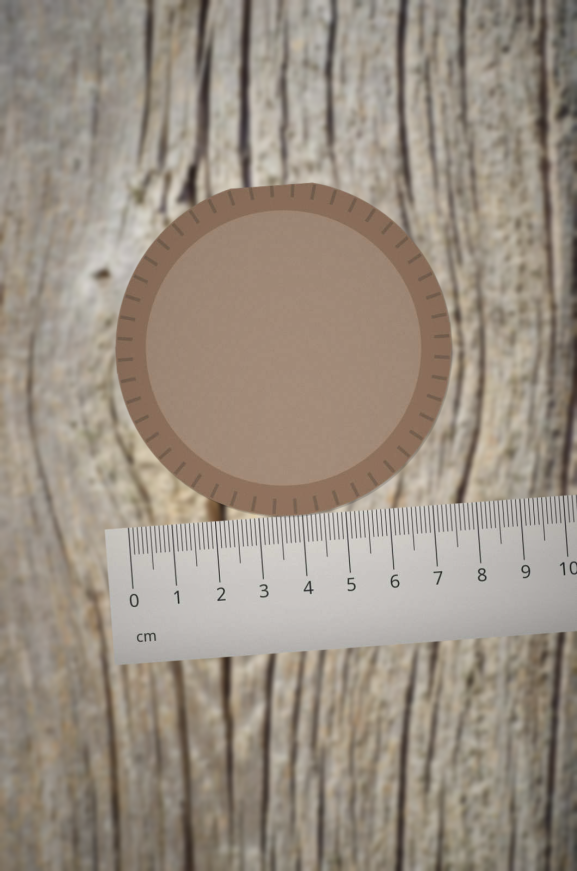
cm 7.7
